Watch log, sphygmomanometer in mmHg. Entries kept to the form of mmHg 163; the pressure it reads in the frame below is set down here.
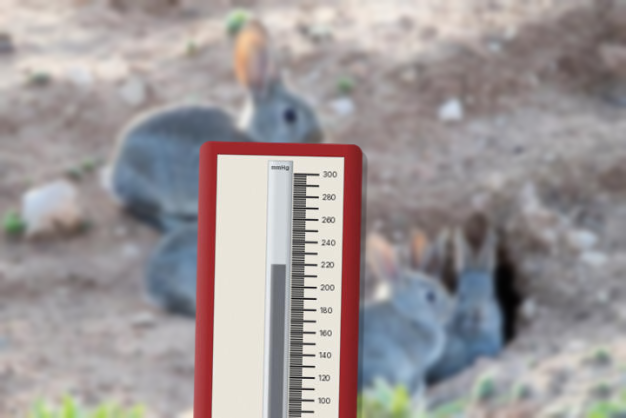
mmHg 220
